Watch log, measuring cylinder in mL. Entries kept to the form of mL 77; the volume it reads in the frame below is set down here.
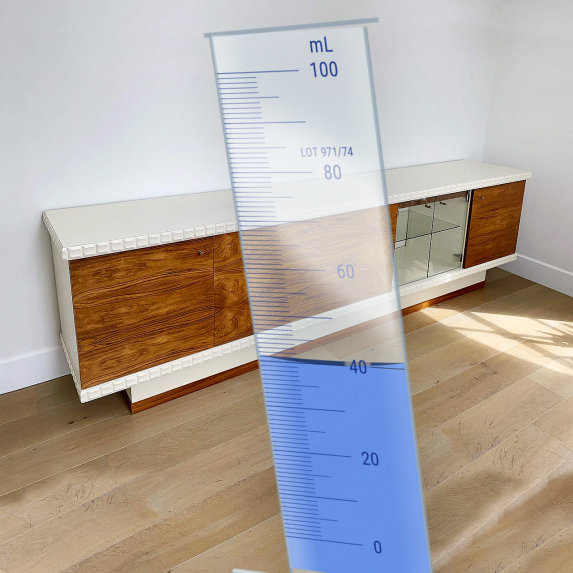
mL 40
